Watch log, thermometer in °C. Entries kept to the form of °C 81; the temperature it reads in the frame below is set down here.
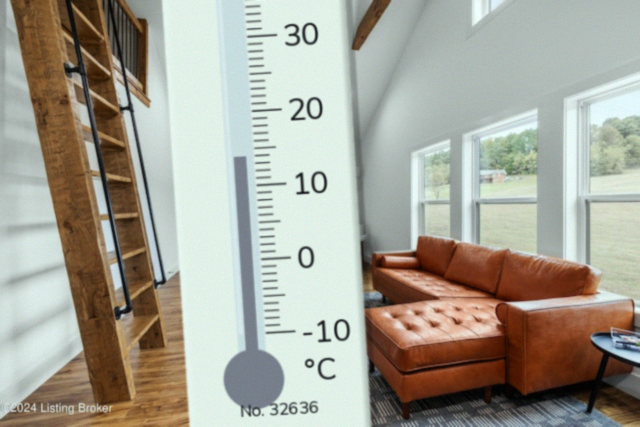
°C 14
